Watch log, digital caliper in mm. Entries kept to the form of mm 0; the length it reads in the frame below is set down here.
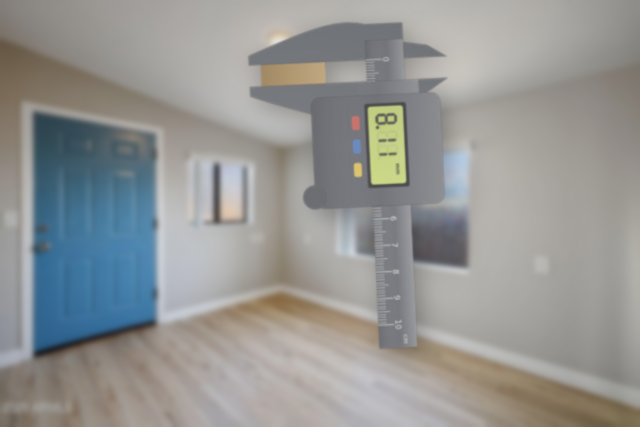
mm 8.11
